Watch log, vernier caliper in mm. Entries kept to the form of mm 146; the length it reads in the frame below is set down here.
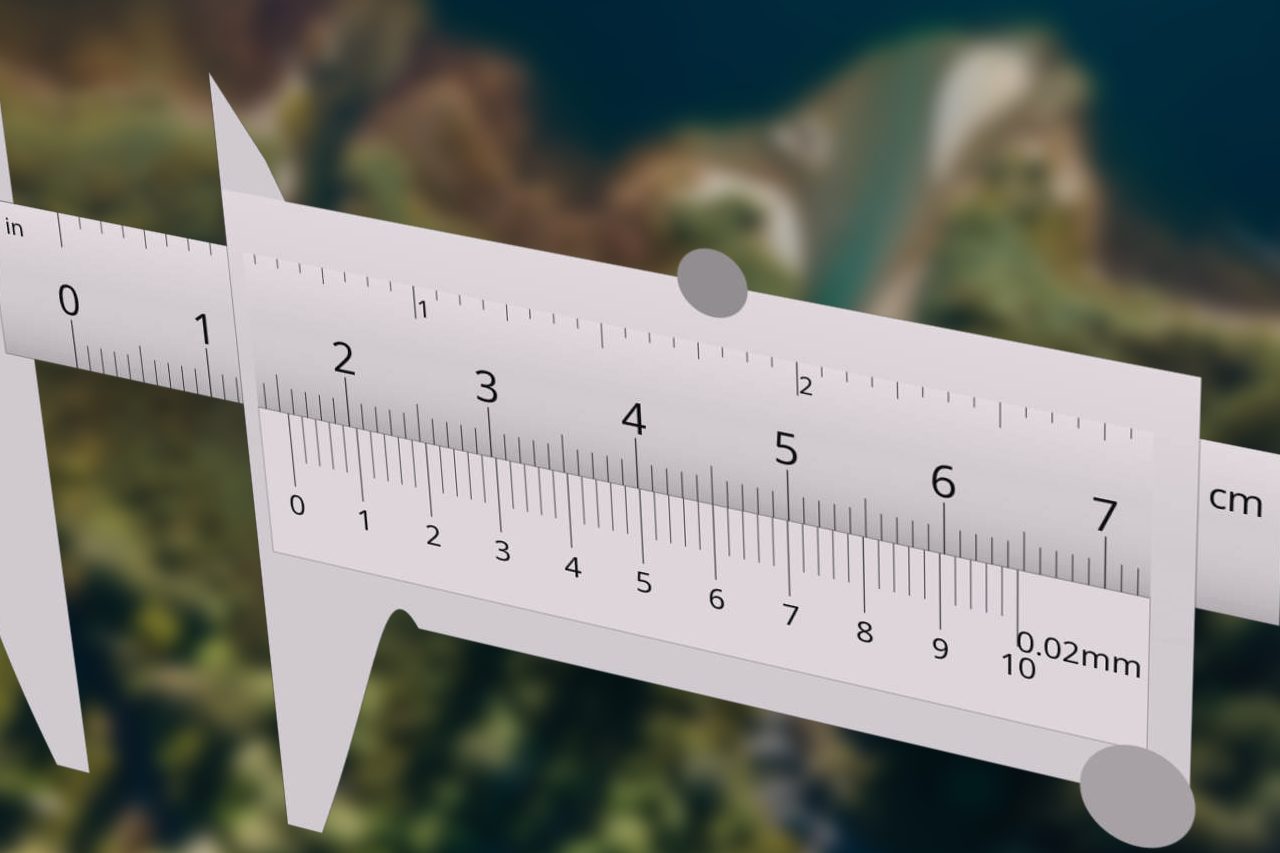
mm 15.6
